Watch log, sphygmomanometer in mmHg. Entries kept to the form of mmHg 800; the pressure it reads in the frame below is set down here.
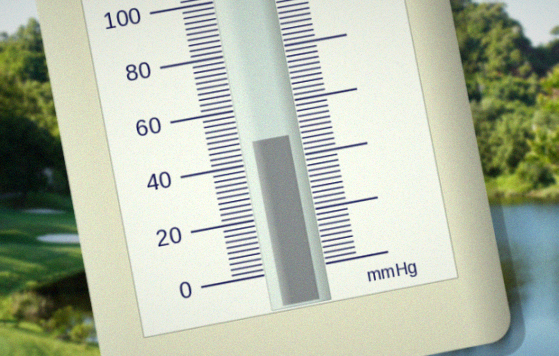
mmHg 48
